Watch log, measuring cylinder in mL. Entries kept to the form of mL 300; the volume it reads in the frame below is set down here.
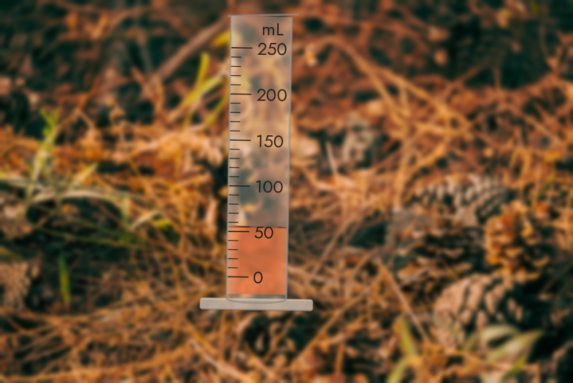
mL 55
